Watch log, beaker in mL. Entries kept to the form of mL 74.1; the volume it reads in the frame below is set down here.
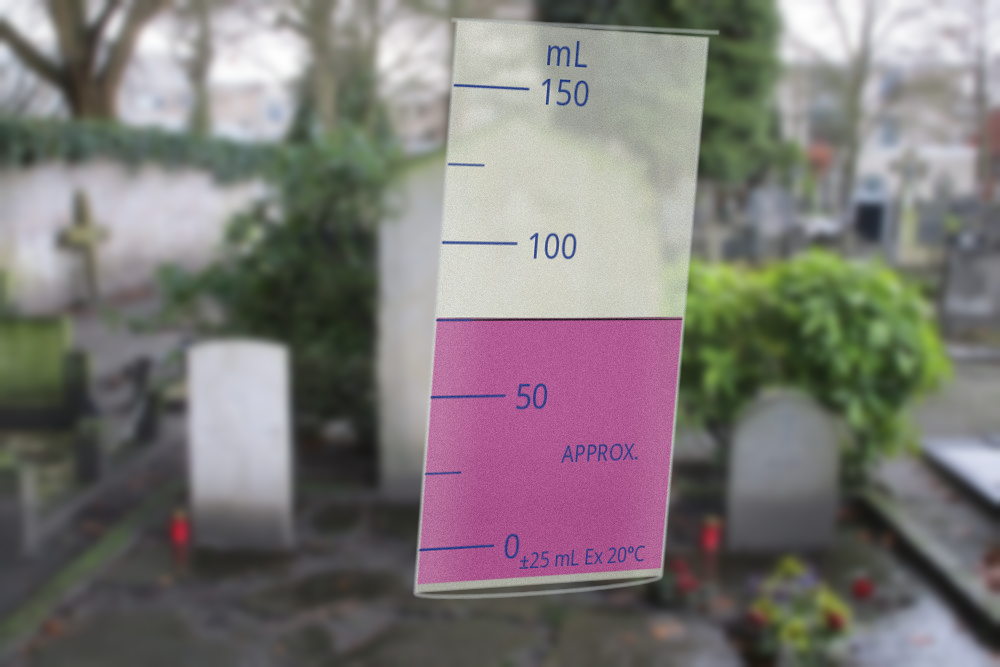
mL 75
